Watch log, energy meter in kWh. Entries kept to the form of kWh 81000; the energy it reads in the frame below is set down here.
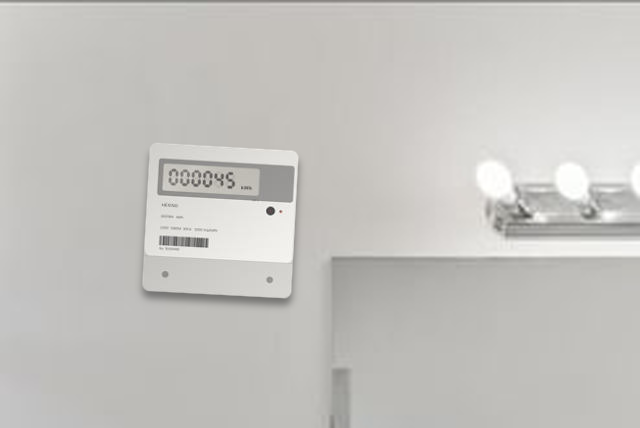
kWh 45
